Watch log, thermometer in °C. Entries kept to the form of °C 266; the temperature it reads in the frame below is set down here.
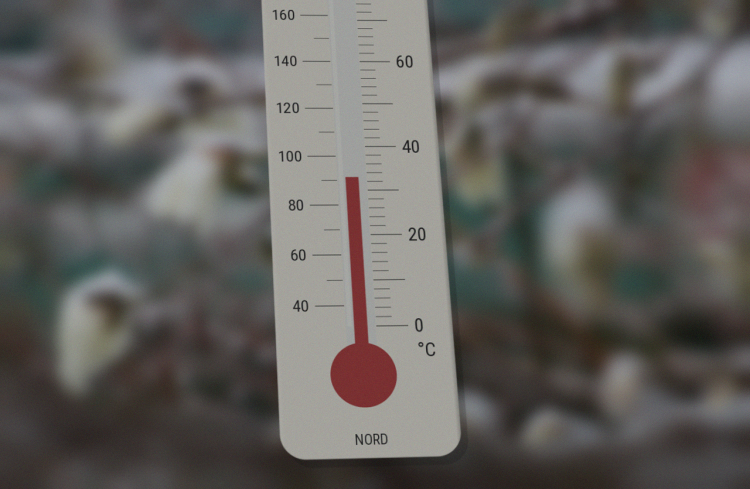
°C 33
